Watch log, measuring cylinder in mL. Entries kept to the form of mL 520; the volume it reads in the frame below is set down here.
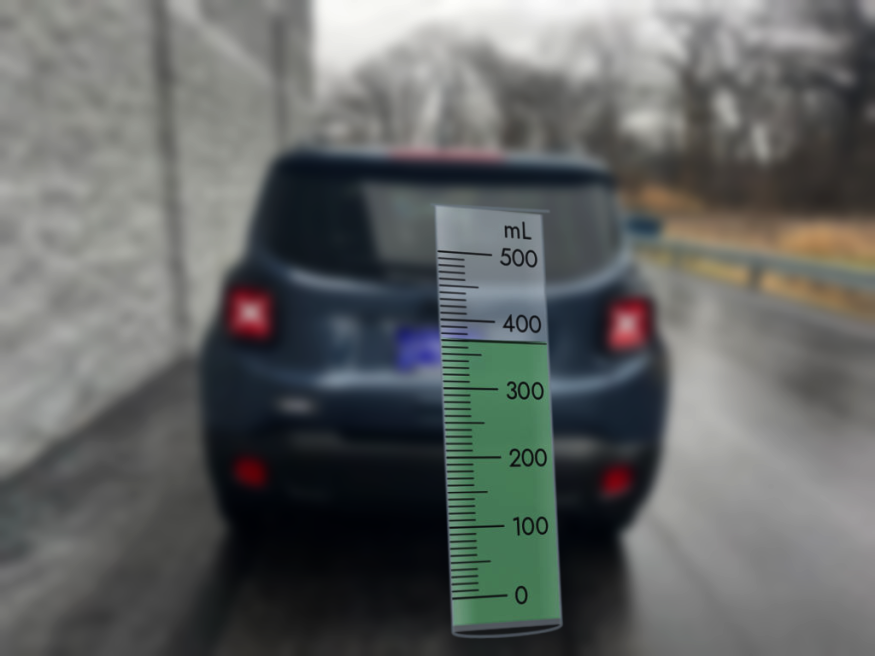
mL 370
